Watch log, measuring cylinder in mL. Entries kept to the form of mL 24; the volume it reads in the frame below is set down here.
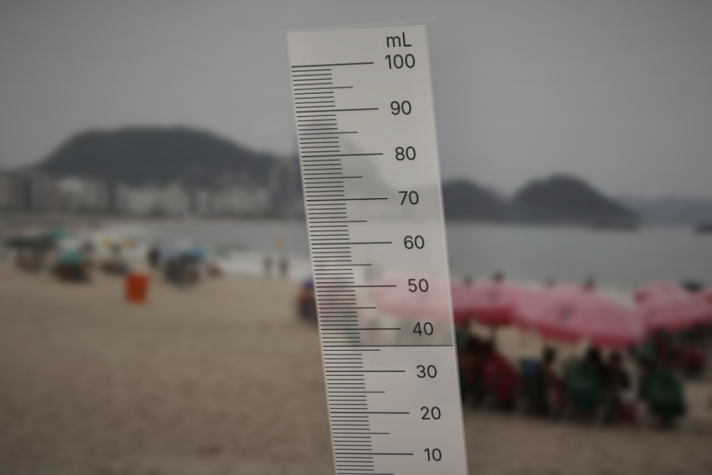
mL 36
